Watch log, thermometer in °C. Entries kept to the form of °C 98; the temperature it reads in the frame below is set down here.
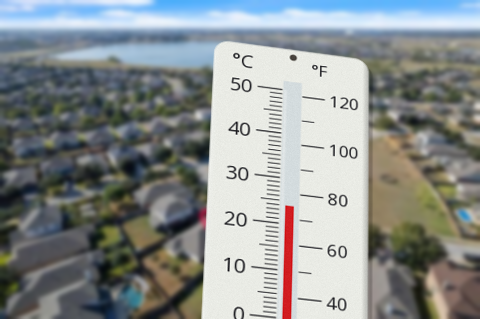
°C 24
